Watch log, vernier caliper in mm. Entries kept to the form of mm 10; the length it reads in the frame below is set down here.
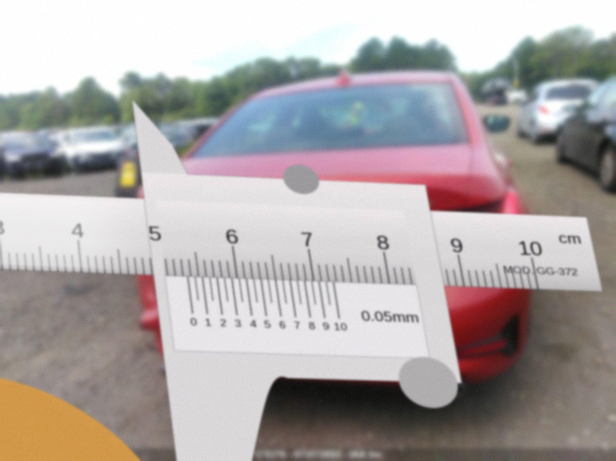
mm 53.6
